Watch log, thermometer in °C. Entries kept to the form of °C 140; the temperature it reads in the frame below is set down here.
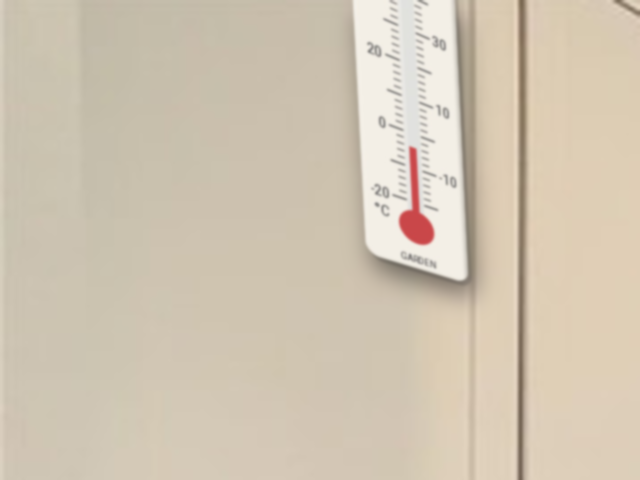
°C -4
